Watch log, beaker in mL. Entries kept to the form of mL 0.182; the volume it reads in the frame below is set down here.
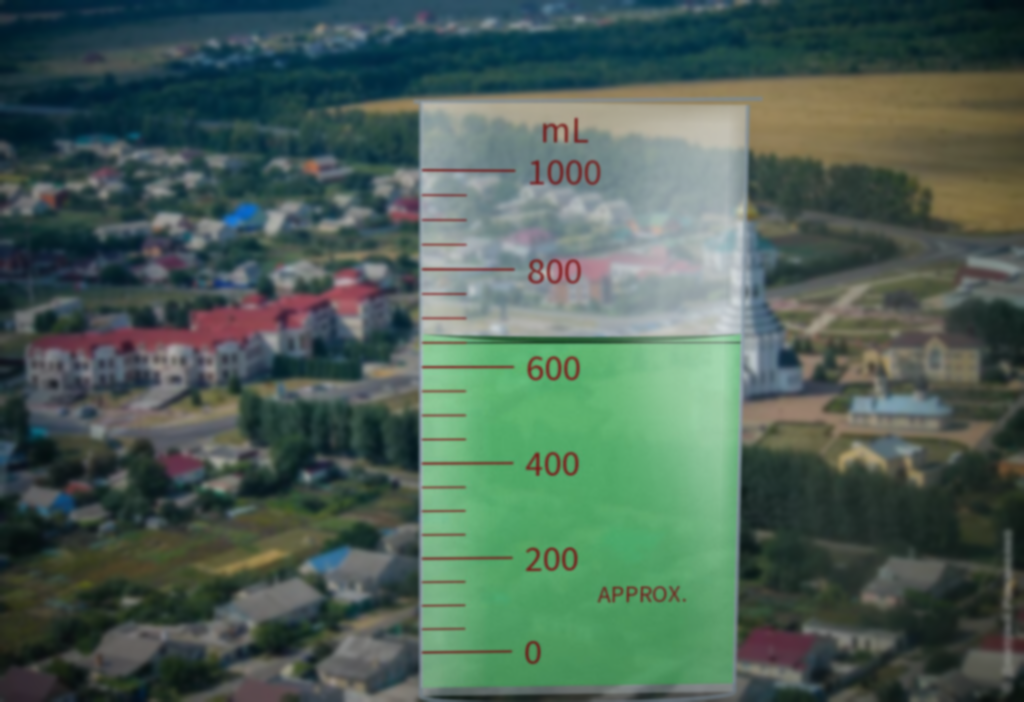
mL 650
